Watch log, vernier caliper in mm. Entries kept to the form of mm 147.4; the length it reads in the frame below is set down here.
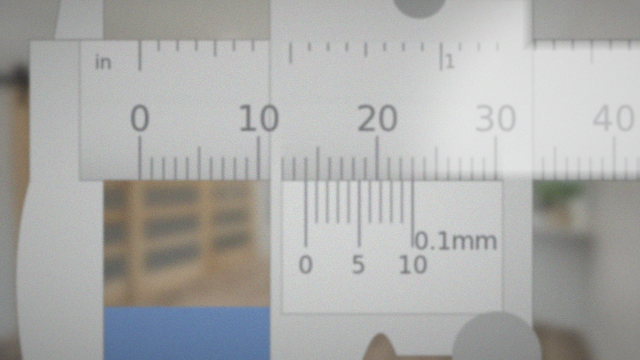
mm 14.0
